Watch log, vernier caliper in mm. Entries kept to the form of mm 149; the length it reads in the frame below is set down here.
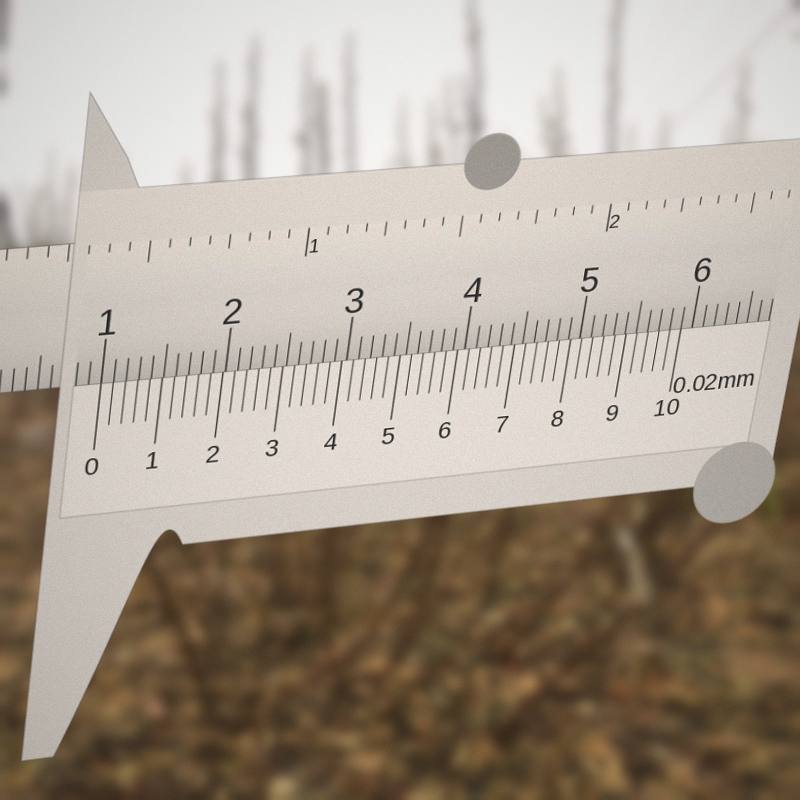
mm 10.0
